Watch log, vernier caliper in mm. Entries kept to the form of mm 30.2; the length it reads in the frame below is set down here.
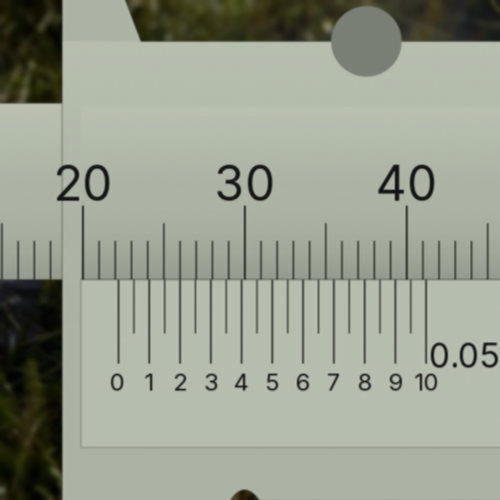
mm 22.2
